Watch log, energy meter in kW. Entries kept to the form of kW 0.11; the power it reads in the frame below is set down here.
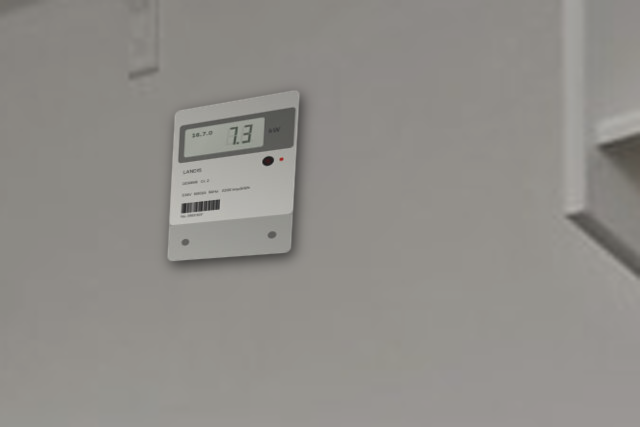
kW 7.3
